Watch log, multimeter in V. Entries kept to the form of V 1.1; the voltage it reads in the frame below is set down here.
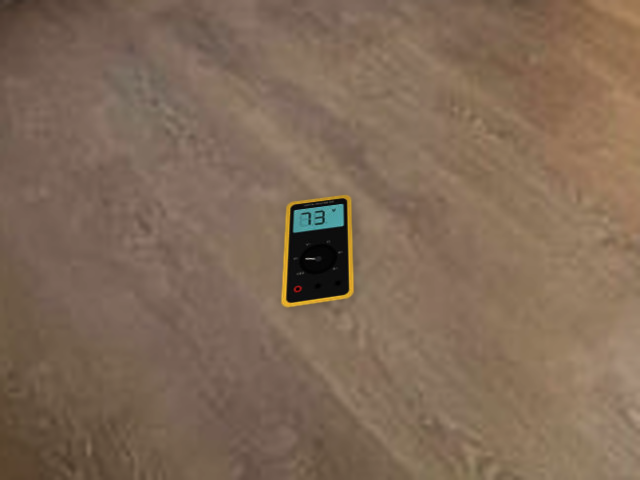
V 73
